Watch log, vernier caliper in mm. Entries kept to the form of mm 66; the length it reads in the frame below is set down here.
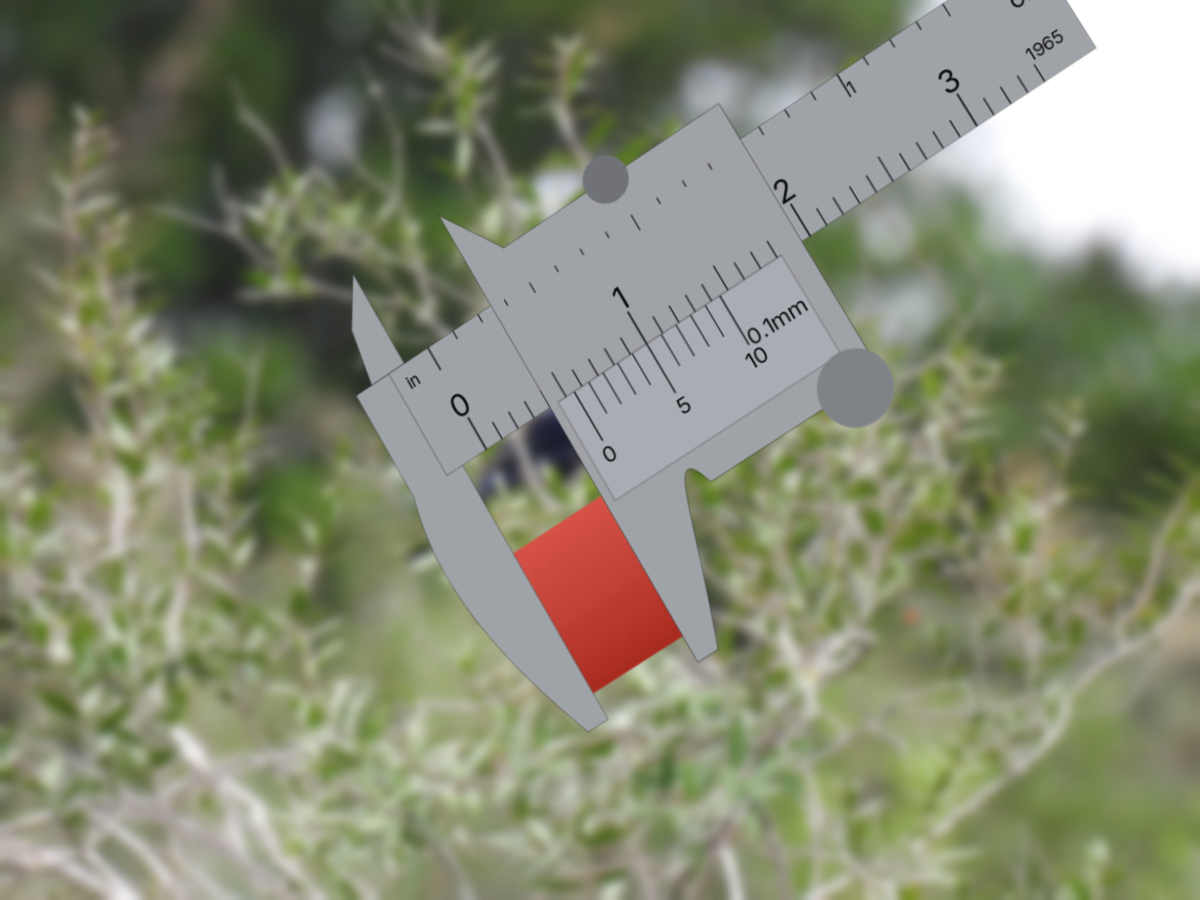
mm 5.5
